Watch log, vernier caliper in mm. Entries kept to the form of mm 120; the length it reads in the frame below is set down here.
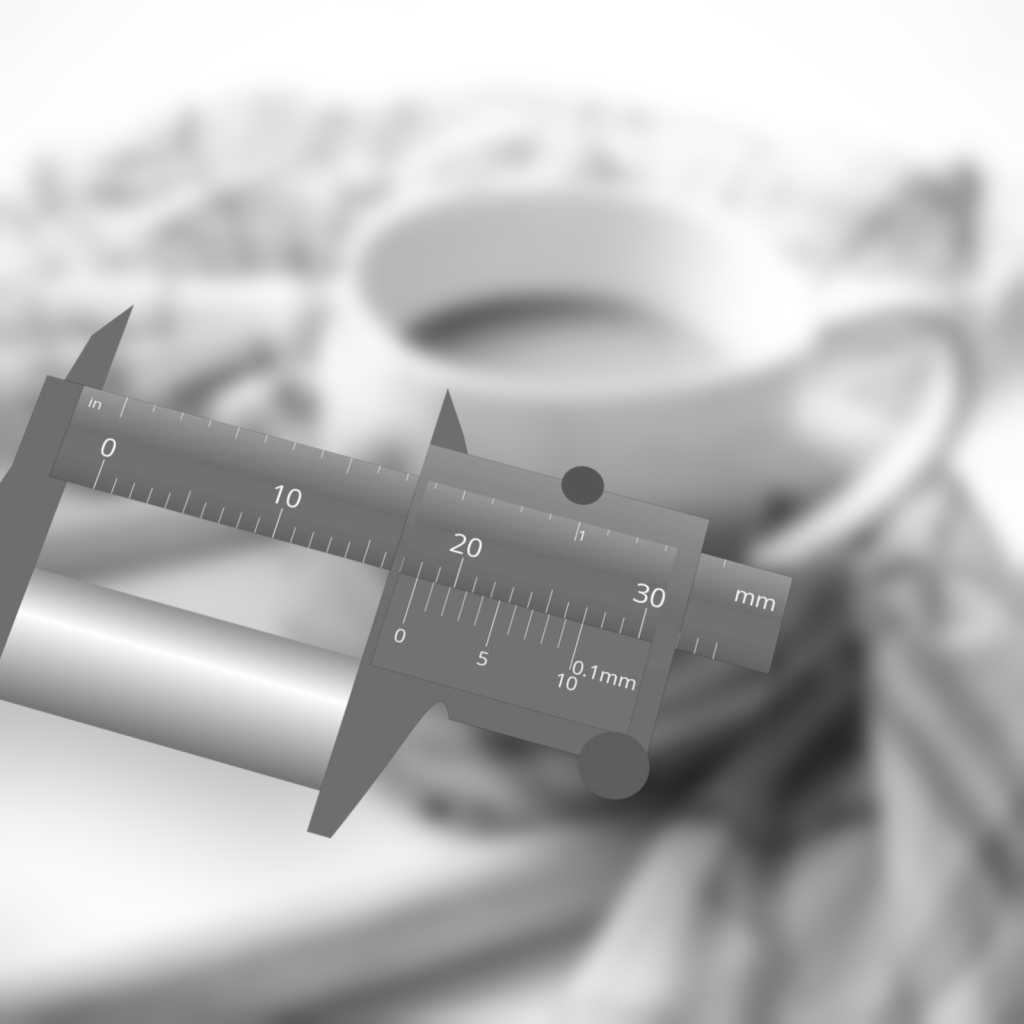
mm 18.0
